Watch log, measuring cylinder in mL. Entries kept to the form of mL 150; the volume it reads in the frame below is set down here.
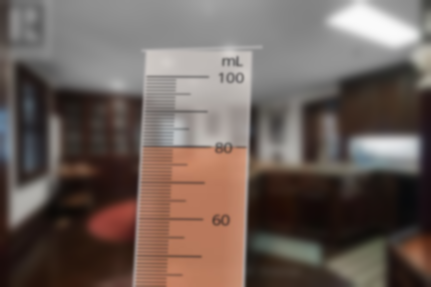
mL 80
